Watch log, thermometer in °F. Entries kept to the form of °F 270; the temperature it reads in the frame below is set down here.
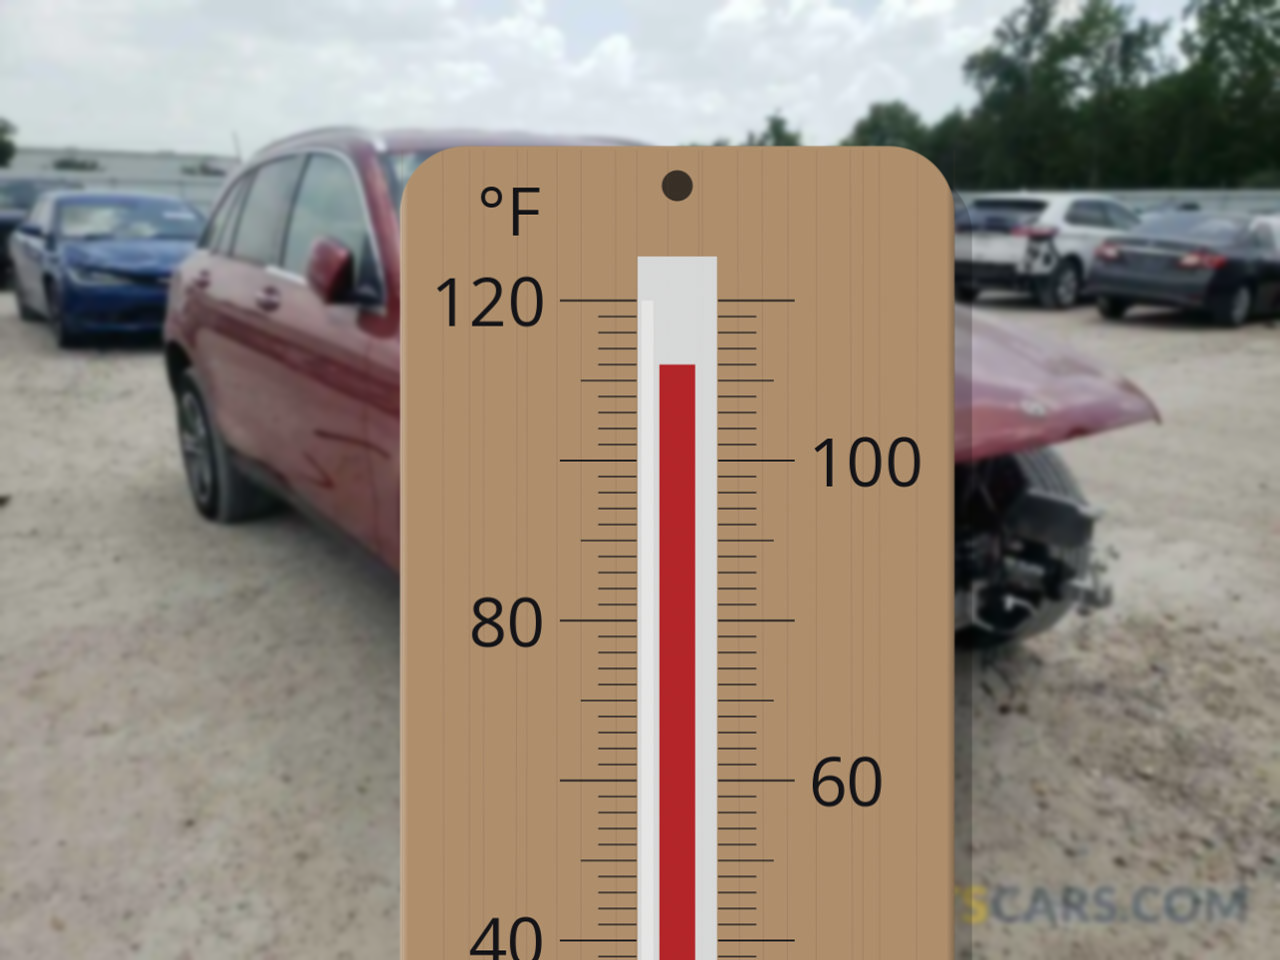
°F 112
